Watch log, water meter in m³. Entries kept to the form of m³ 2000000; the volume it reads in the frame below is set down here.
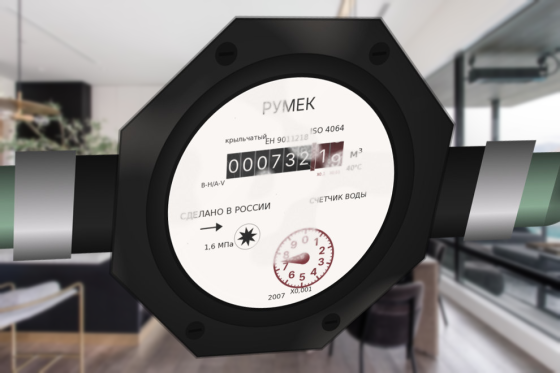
m³ 732.187
